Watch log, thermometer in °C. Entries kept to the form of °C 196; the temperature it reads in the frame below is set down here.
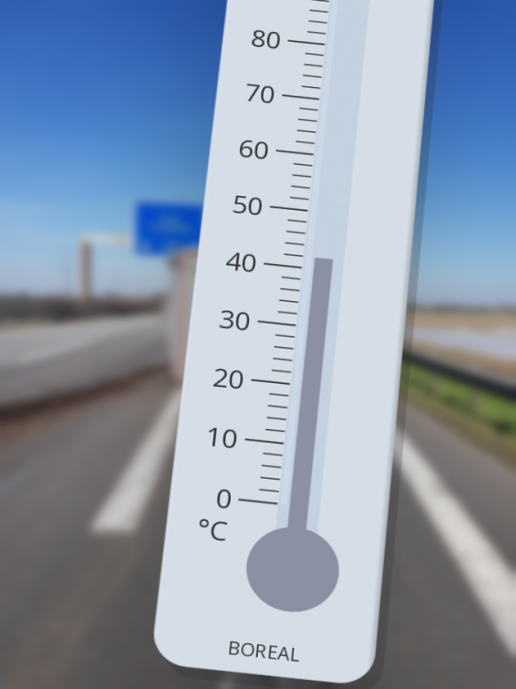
°C 42
